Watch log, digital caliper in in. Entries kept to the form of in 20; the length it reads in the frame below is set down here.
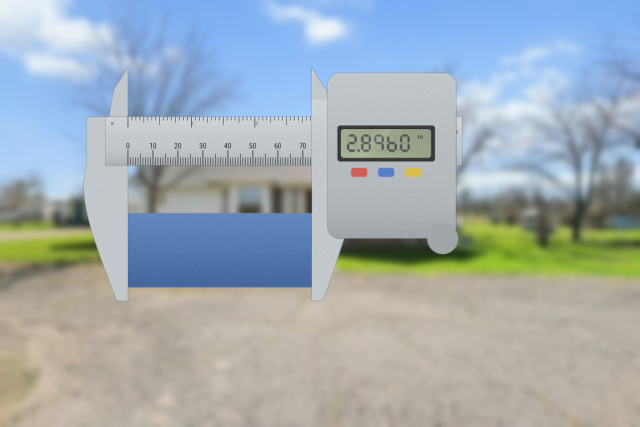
in 2.8960
